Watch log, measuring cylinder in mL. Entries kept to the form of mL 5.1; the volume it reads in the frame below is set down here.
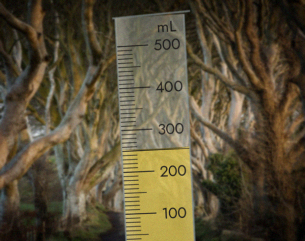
mL 250
